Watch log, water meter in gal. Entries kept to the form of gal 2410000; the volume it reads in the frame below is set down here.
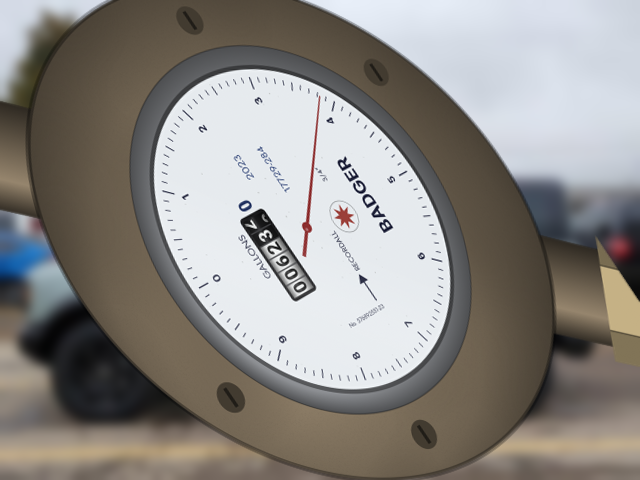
gal 62323.8
